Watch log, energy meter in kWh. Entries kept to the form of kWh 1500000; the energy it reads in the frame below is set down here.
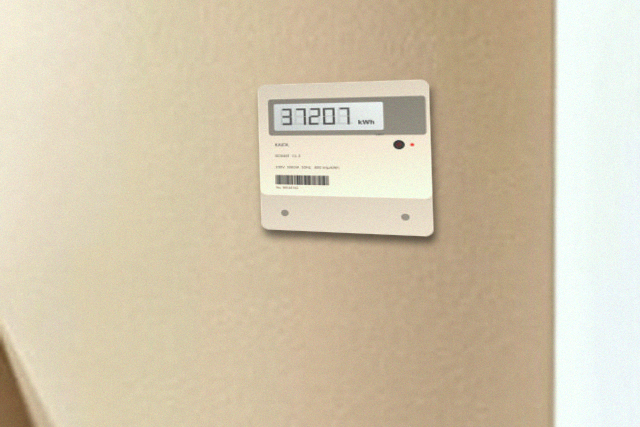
kWh 37207
